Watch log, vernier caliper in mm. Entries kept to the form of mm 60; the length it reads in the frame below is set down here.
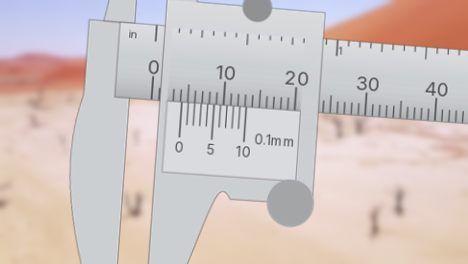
mm 4.2
